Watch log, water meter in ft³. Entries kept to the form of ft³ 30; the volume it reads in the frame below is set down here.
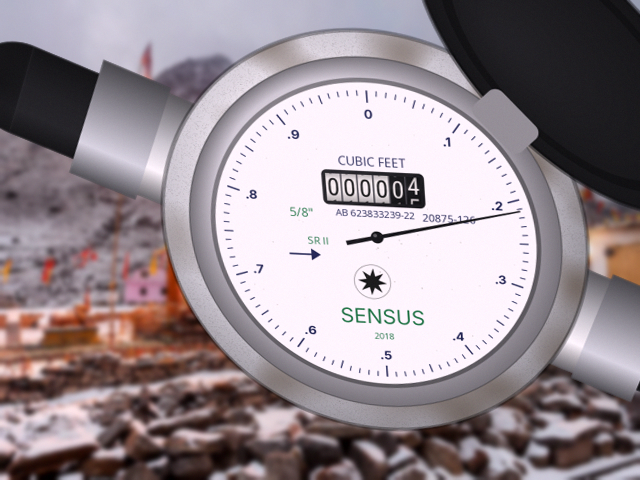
ft³ 4.21
